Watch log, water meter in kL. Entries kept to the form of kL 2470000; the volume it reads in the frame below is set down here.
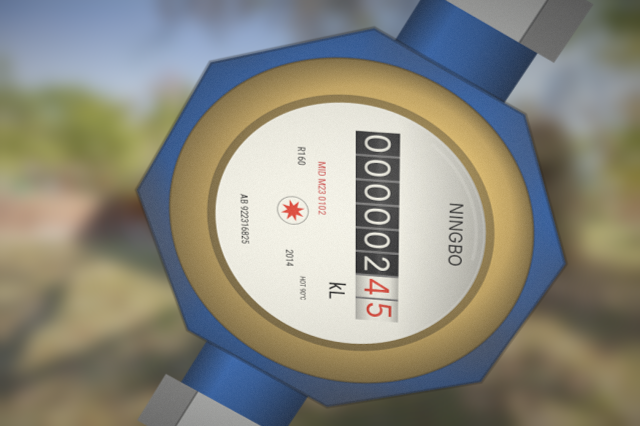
kL 2.45
